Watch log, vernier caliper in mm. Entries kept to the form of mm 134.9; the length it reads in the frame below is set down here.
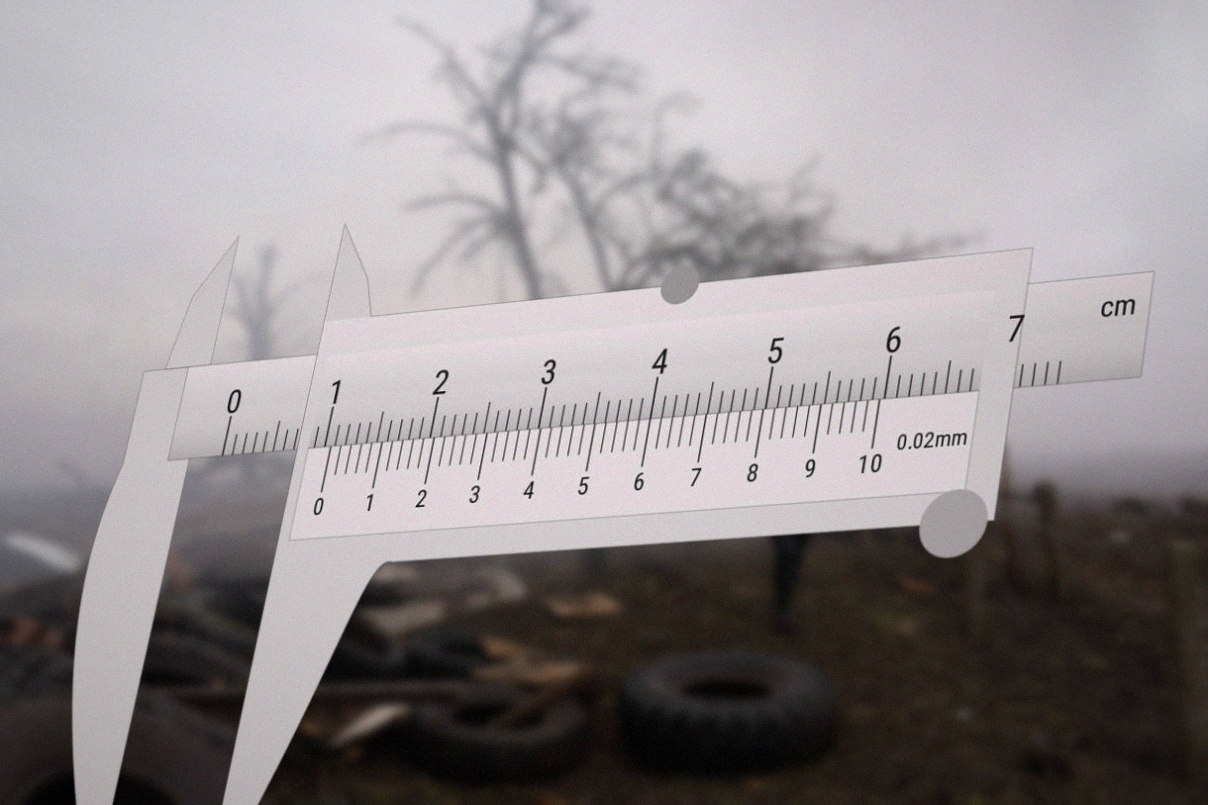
mm 10.6
